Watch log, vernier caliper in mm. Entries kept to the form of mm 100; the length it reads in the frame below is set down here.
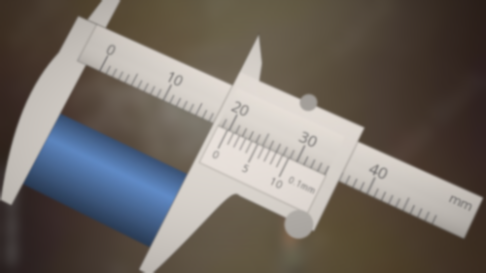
mm 19.8
